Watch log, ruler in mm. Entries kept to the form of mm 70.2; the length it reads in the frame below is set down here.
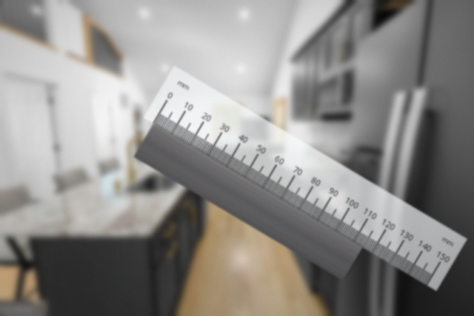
mm 115
